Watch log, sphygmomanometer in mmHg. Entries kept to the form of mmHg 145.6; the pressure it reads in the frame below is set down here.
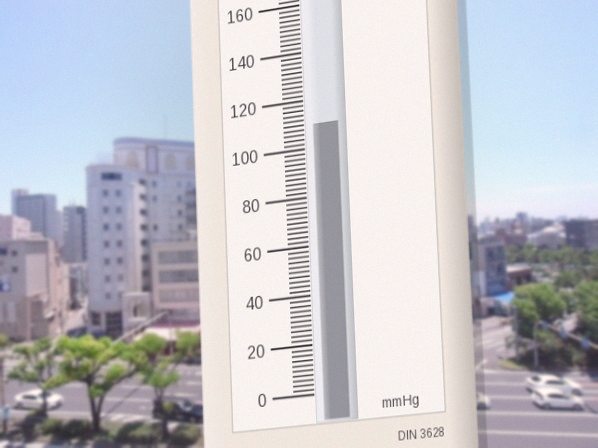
mmHg 110
